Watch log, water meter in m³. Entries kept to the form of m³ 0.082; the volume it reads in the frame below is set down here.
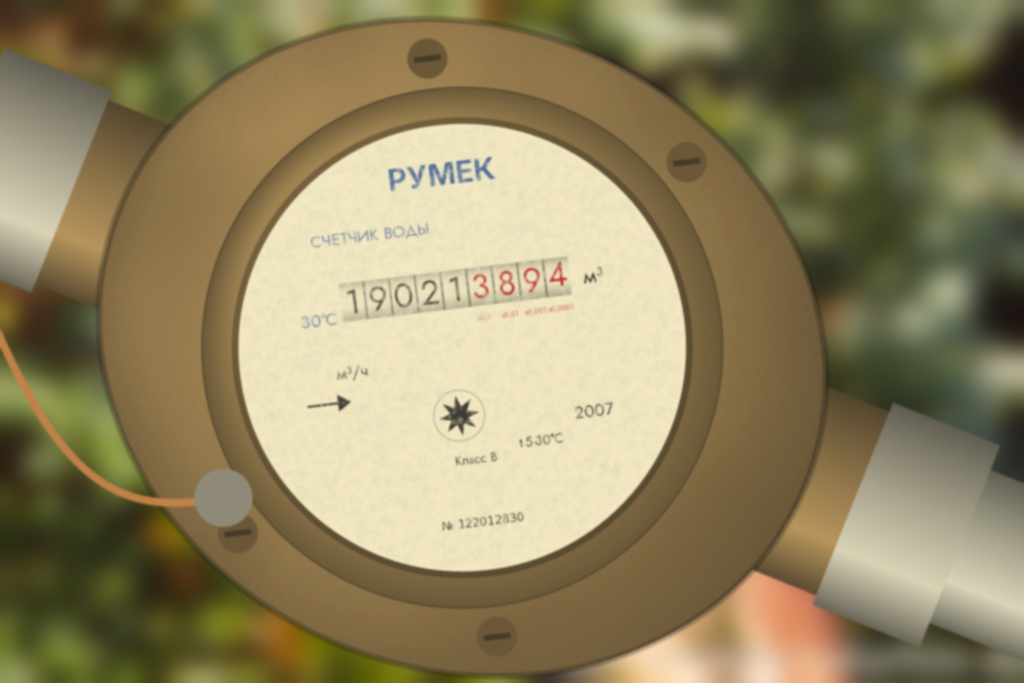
m³ 19021.3894
